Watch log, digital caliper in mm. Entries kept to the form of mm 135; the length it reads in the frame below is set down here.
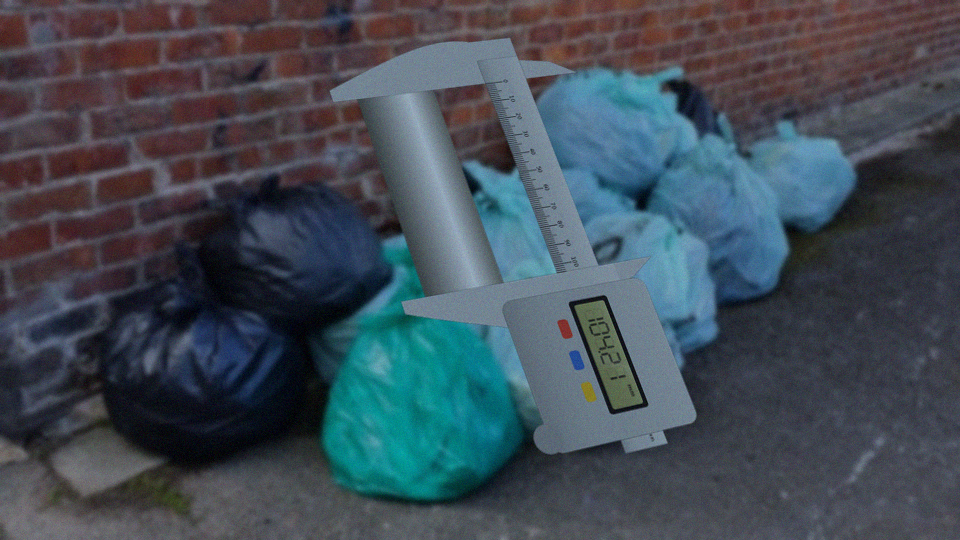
mm 104.21
